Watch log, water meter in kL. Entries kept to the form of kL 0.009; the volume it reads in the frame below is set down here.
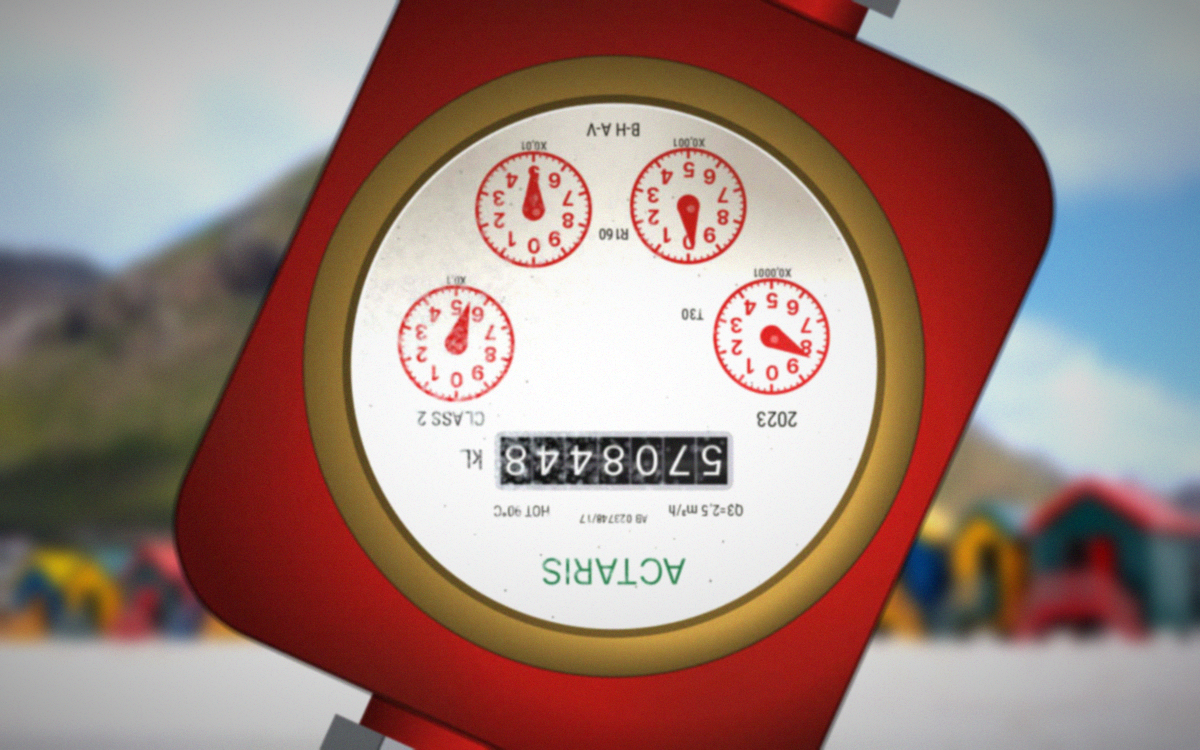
kL 5708448.5498
